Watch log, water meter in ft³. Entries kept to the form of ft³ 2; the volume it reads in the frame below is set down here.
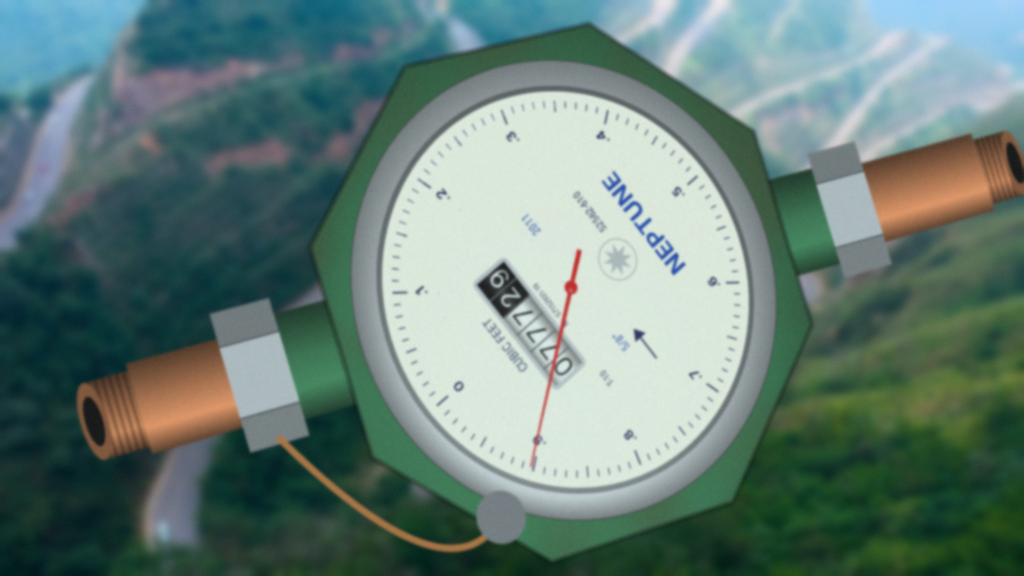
ft³ 77728.90
